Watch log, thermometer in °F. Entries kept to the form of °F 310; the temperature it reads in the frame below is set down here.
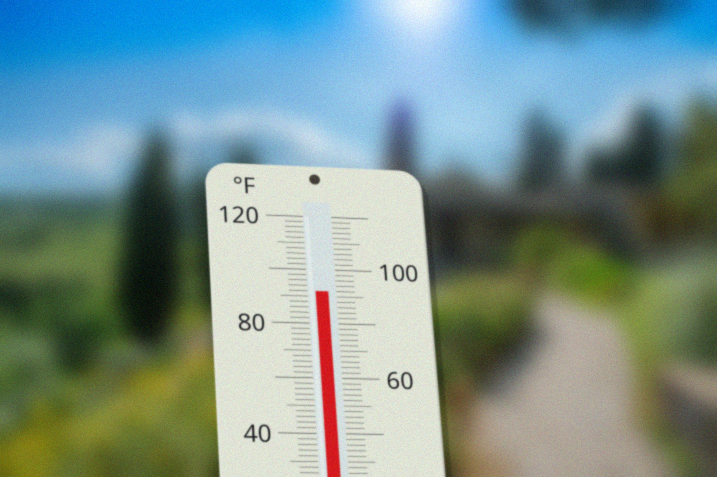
°F 92
